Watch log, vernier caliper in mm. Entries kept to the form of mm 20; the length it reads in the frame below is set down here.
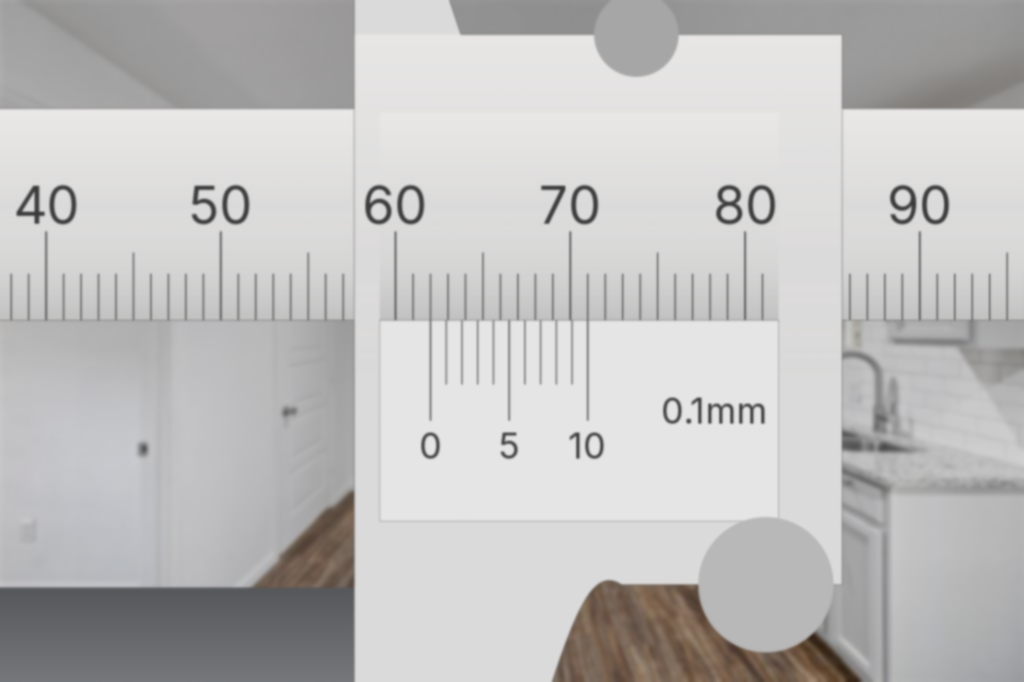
mm 62.0
